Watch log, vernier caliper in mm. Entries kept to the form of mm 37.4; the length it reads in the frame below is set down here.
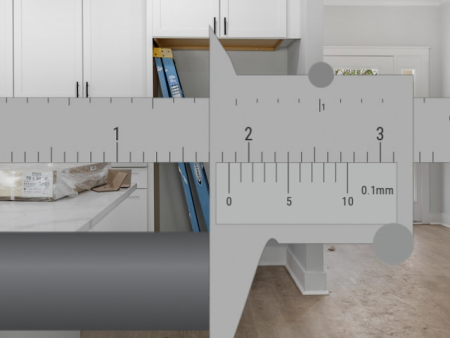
mm 18.5
